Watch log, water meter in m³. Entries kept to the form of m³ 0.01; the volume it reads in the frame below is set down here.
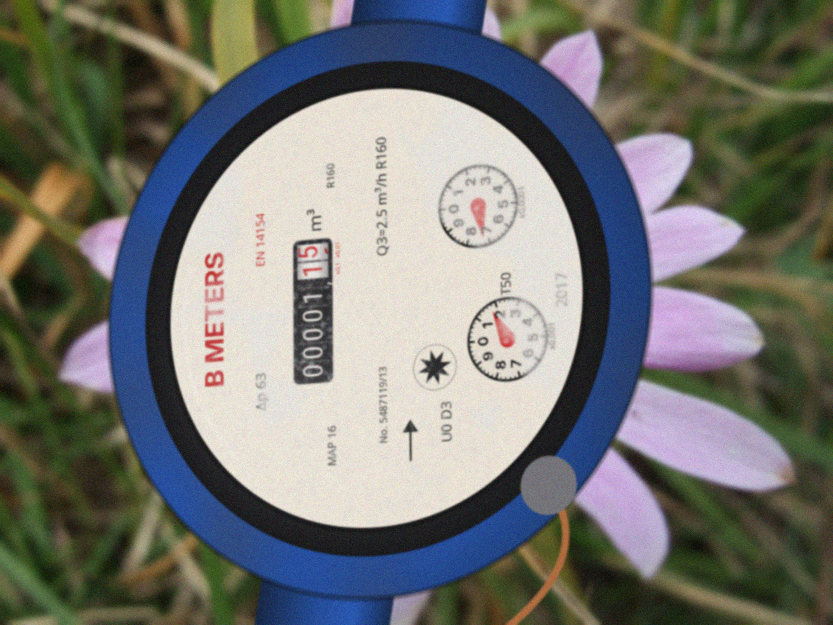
m³ 1.1517
